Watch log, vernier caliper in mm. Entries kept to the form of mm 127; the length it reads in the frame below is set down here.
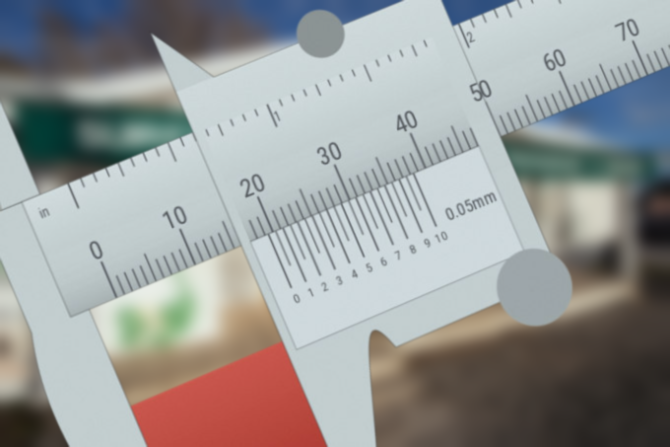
mm 19.4
